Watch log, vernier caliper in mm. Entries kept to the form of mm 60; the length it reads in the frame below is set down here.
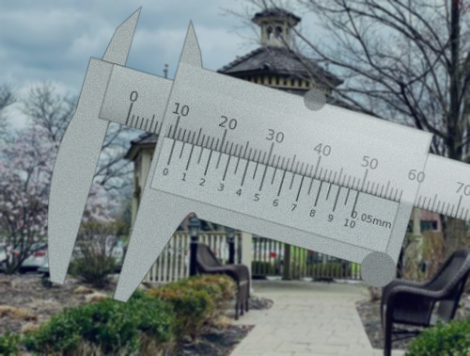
mm 10.5
